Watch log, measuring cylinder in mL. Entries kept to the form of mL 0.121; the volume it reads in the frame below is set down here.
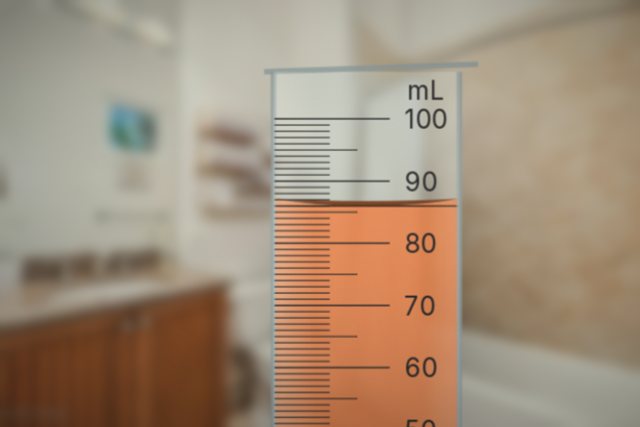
mL 86
